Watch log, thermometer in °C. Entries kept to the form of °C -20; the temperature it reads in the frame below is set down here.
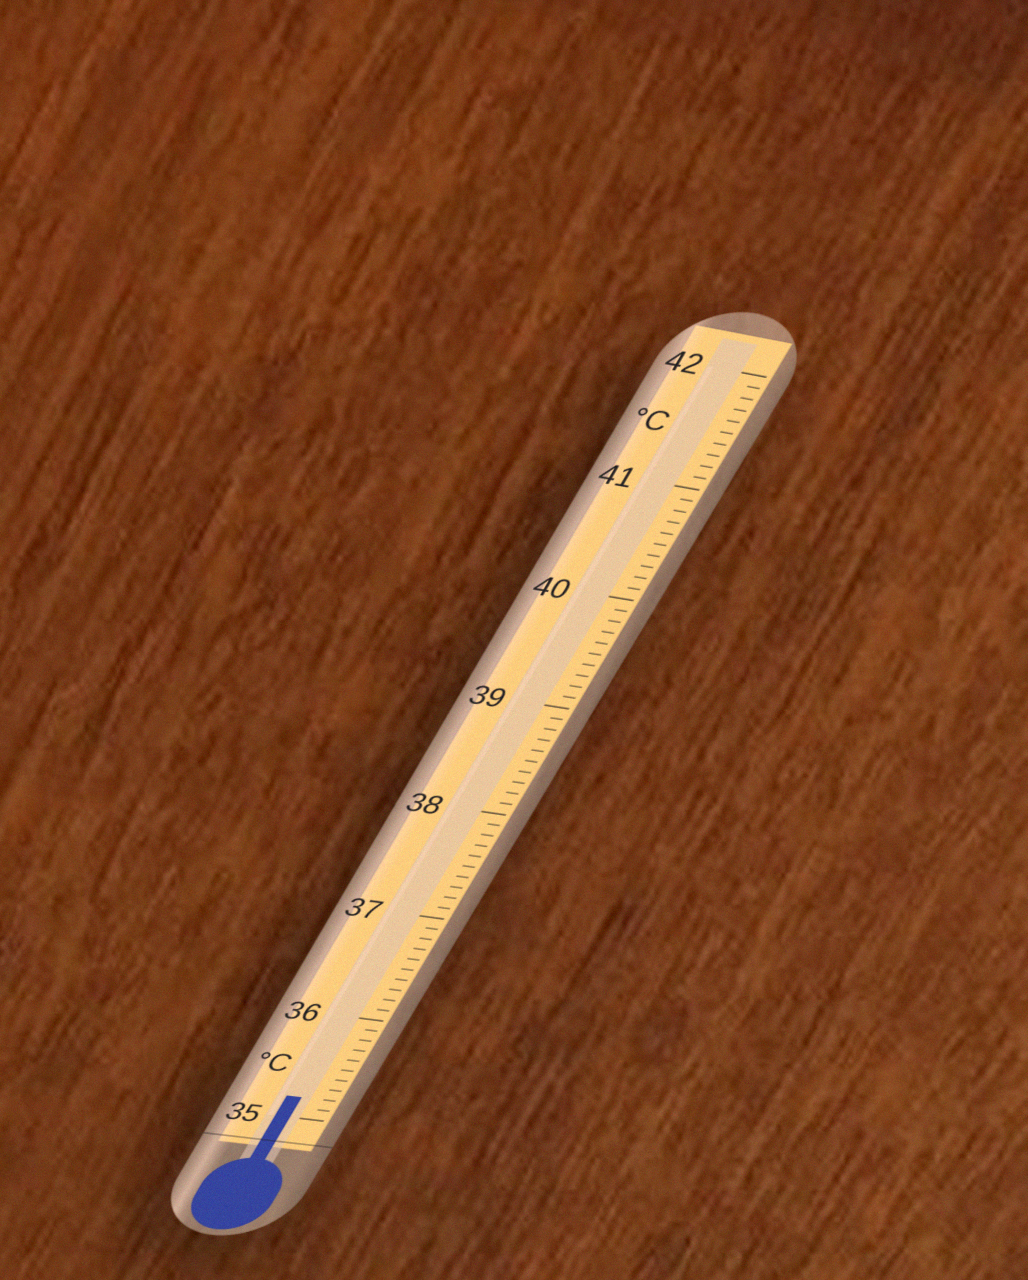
°C 35.2
